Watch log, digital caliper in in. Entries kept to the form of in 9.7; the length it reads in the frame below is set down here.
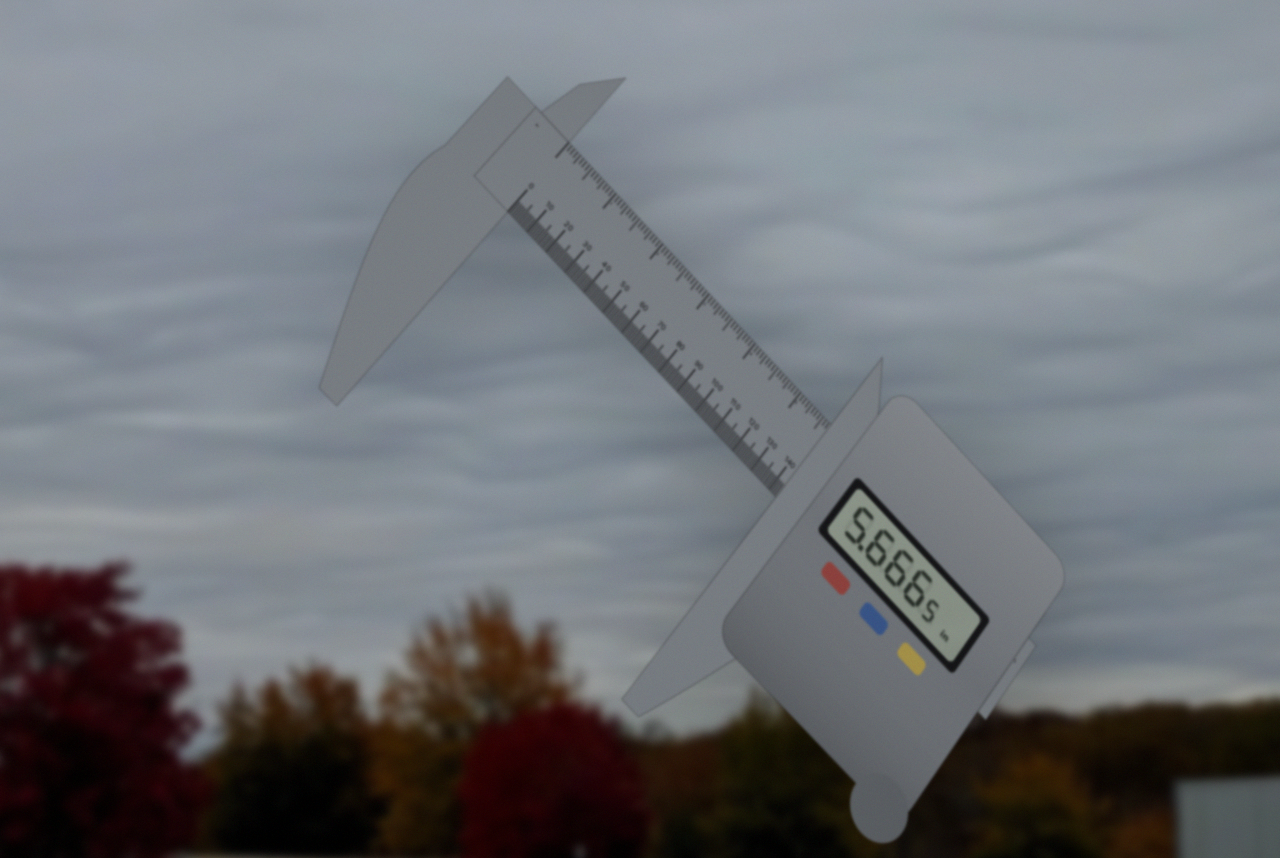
in 5.6665
